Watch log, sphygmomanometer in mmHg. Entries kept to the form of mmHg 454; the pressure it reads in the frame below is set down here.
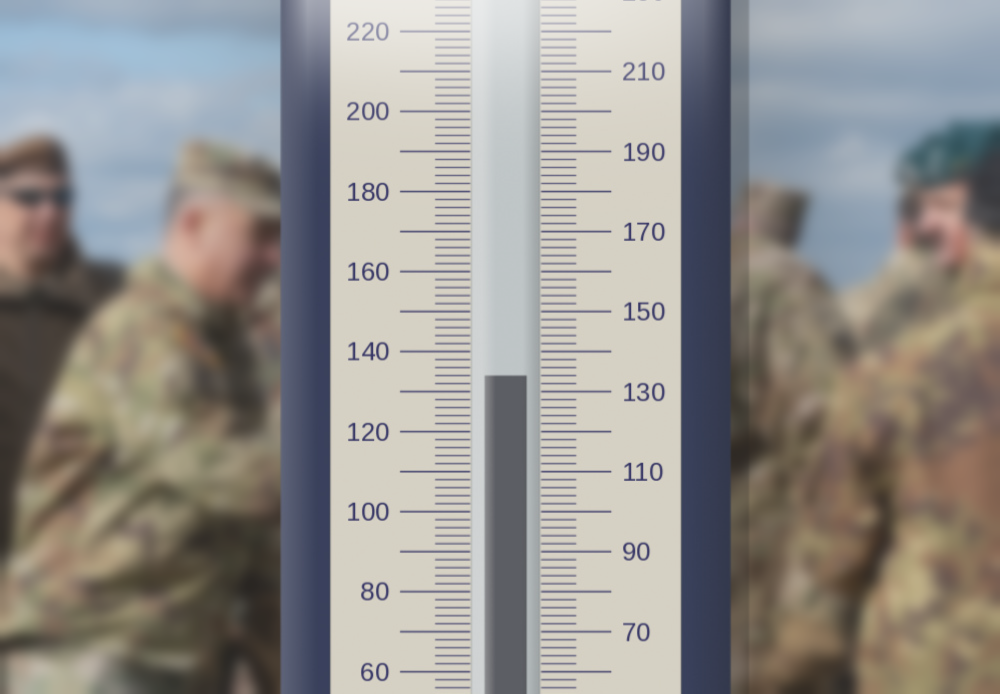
mmHg 134
